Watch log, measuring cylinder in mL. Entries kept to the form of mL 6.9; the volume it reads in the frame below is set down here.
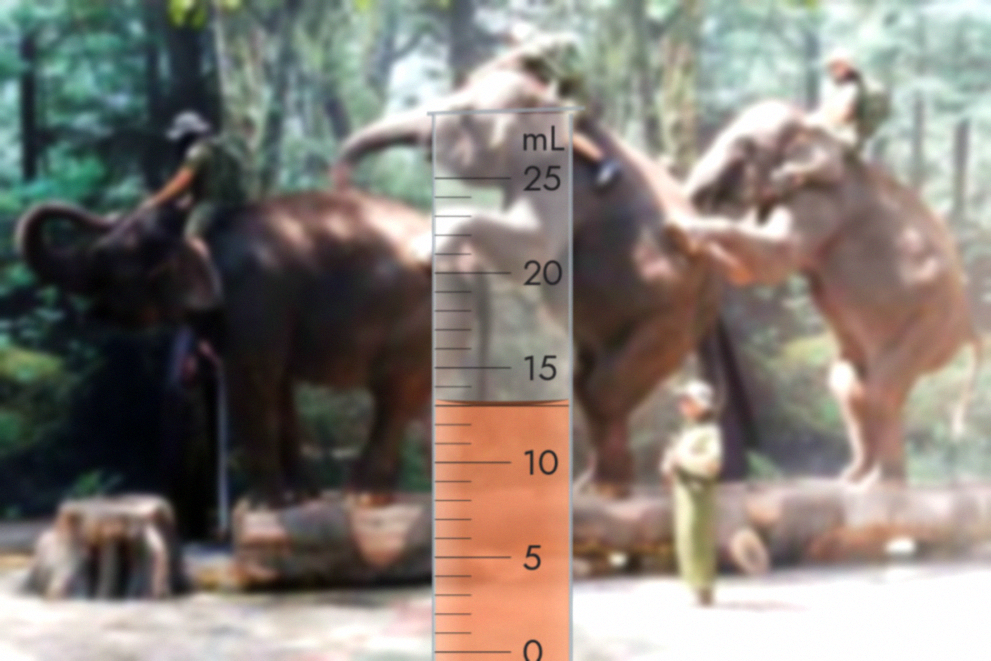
mL 13
